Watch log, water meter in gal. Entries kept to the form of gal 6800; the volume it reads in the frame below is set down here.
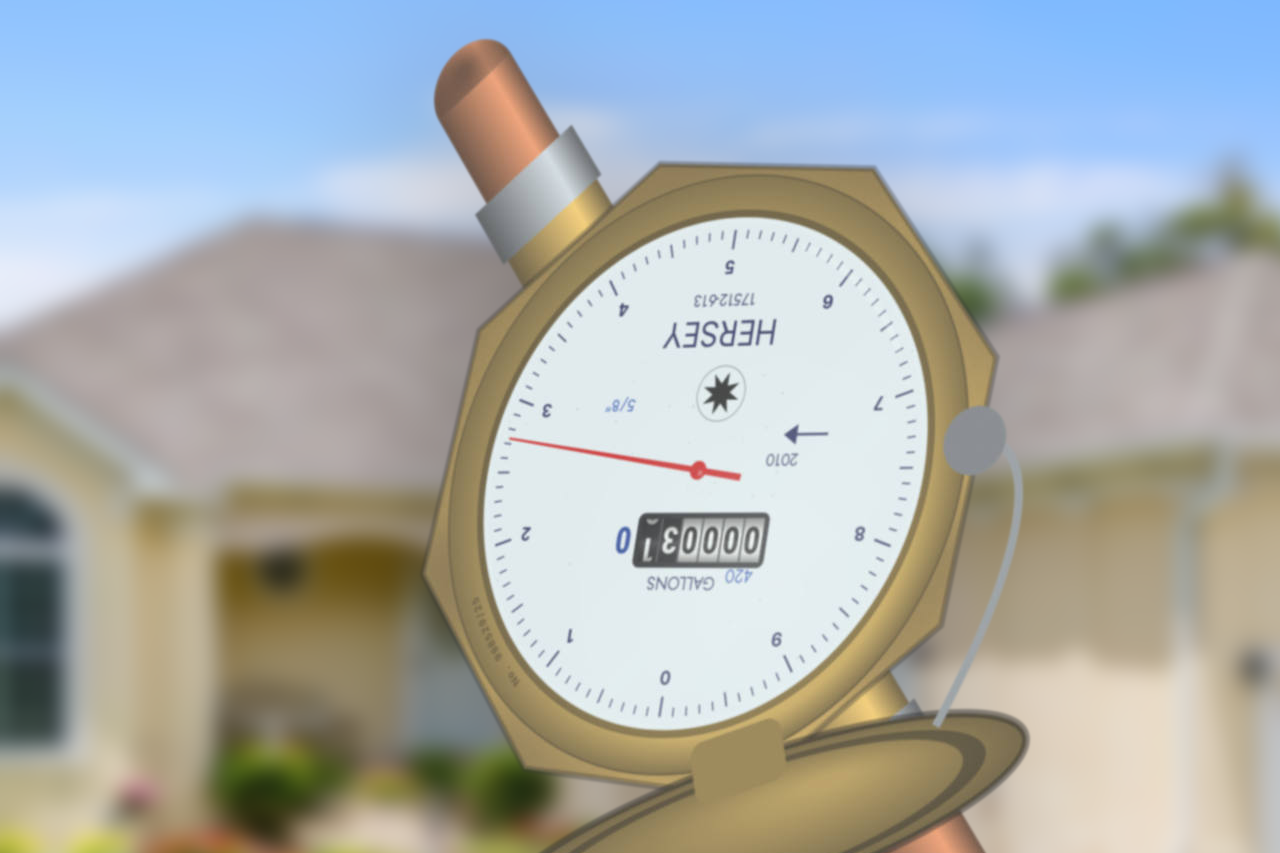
gal 312.7
